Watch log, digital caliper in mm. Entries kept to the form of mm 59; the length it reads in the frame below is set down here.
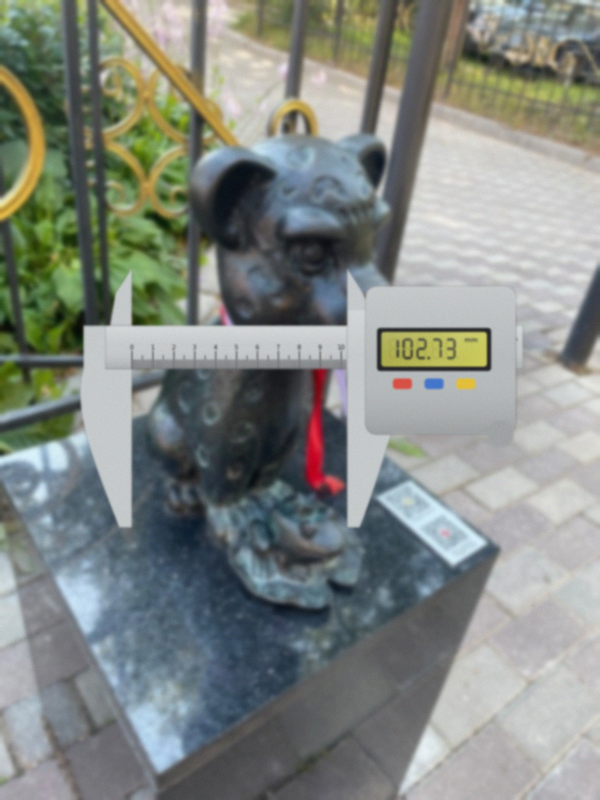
mm 102.73
